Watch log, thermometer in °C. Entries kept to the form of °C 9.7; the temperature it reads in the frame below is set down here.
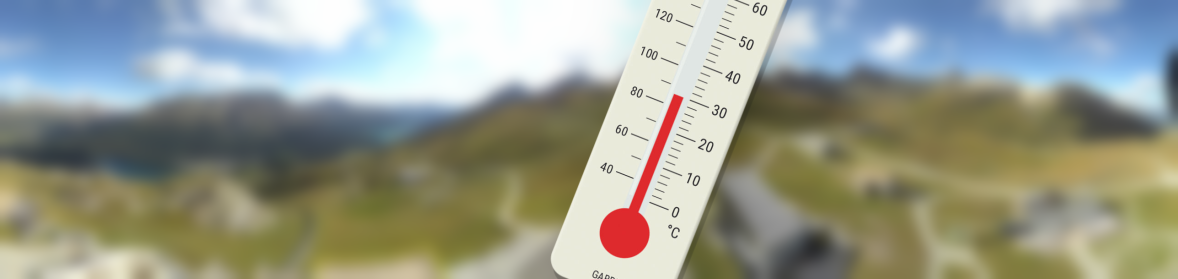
°C 30
